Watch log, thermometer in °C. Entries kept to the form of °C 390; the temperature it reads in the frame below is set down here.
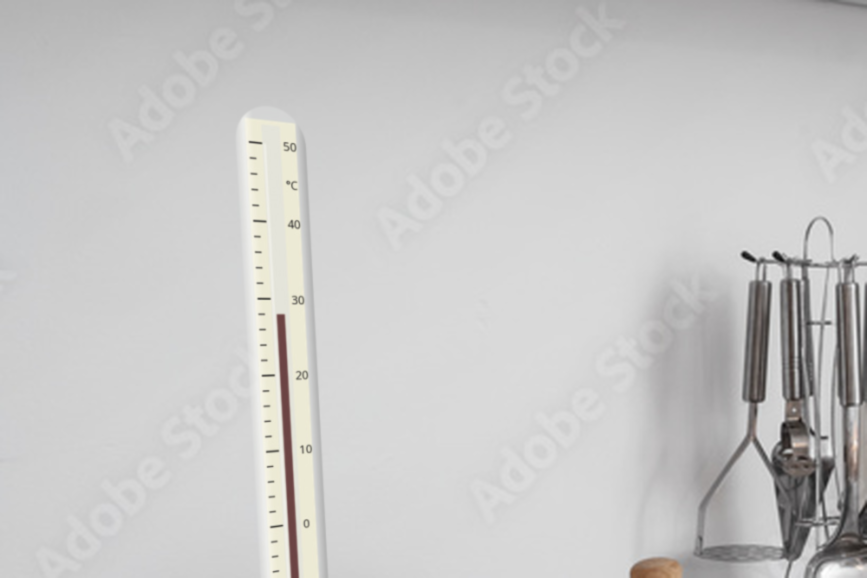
°C 28
